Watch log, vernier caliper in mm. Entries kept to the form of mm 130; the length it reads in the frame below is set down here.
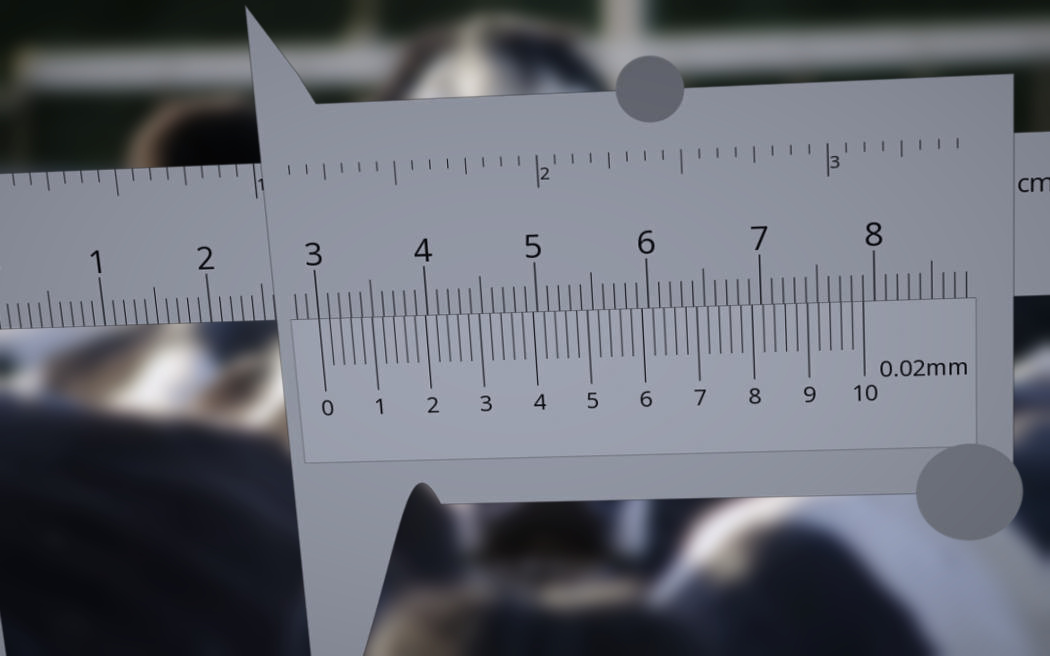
mm 30.0
